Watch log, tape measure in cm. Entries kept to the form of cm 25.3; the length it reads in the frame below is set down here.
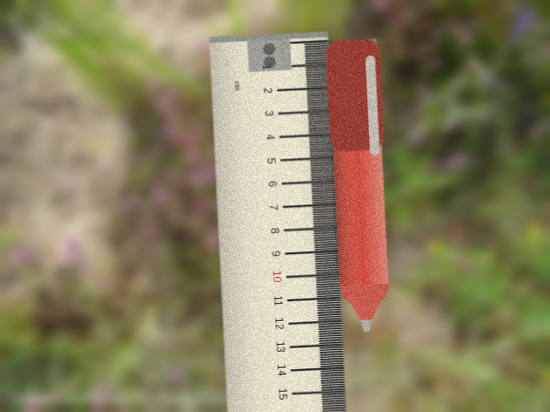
cm 12.5
